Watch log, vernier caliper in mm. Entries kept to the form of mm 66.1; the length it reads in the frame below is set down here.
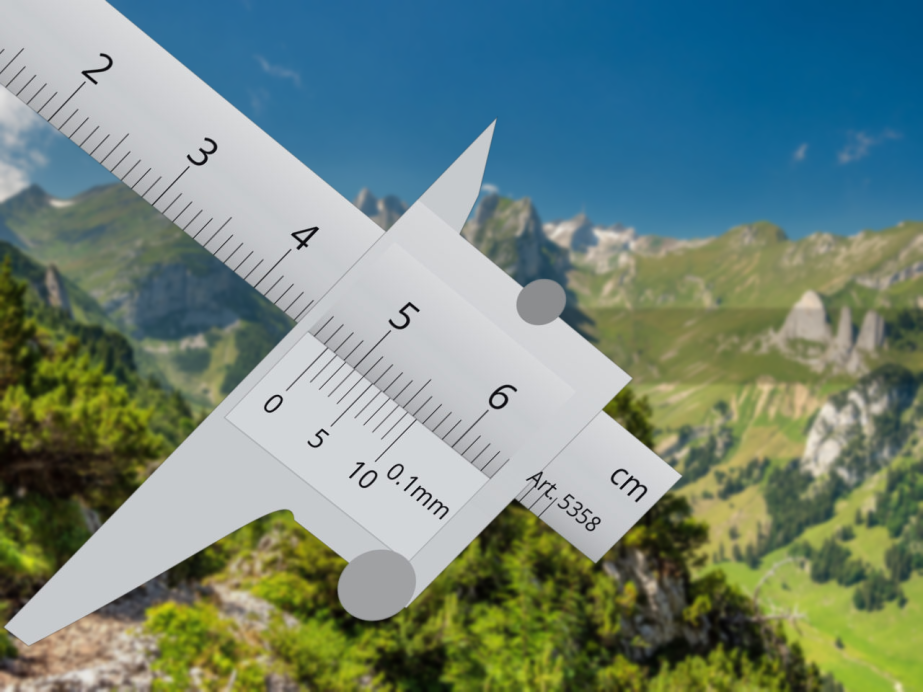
mm 47.4
